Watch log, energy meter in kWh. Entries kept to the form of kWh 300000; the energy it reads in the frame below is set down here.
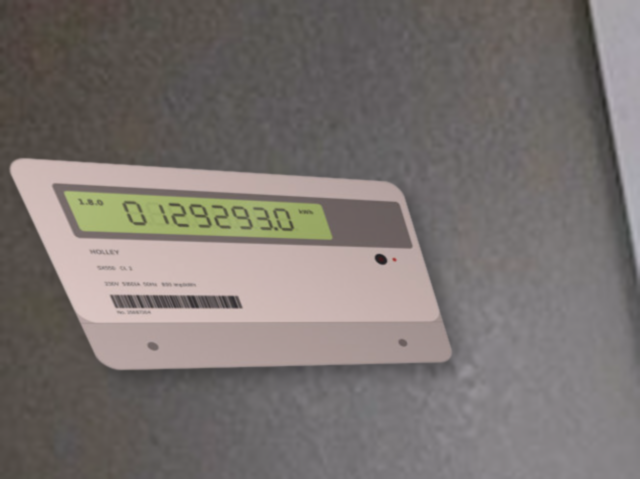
kWh 129293.0
